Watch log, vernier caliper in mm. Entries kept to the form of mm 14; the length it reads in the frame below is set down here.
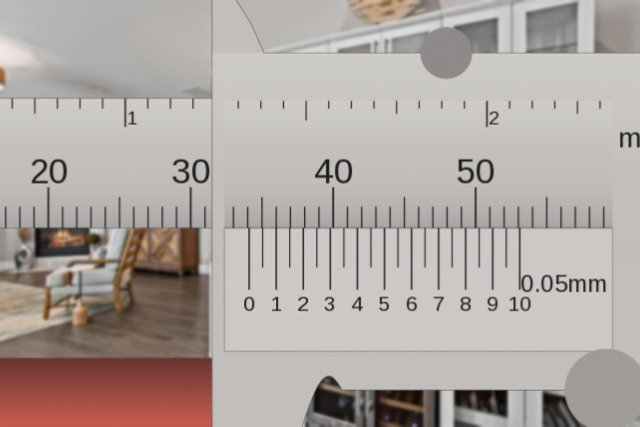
mm 34.1
